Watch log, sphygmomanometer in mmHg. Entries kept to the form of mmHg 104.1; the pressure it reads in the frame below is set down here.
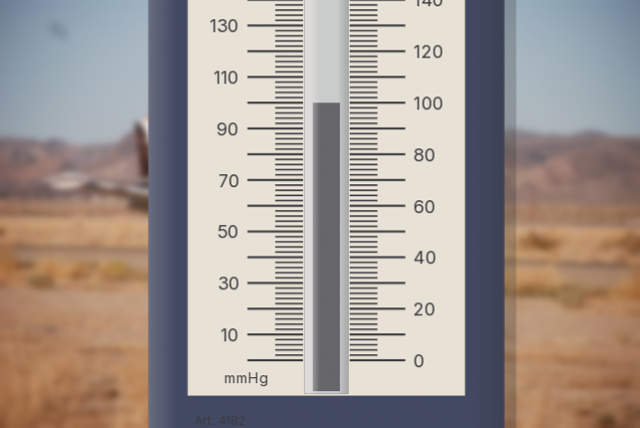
mmHg 100
